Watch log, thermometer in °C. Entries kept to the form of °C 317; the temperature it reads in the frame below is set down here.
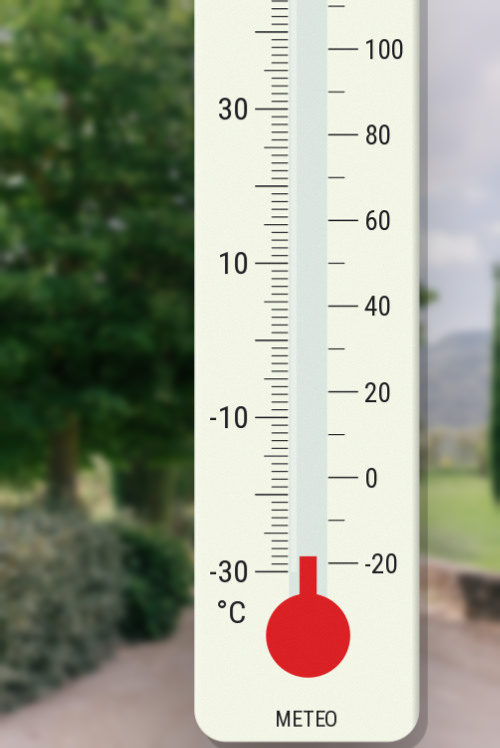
°C -28
